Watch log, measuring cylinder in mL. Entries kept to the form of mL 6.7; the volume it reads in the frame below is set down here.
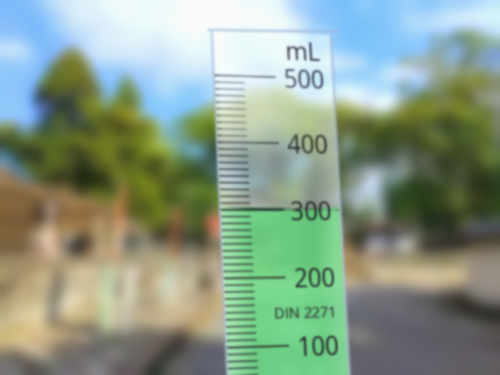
mL 300
